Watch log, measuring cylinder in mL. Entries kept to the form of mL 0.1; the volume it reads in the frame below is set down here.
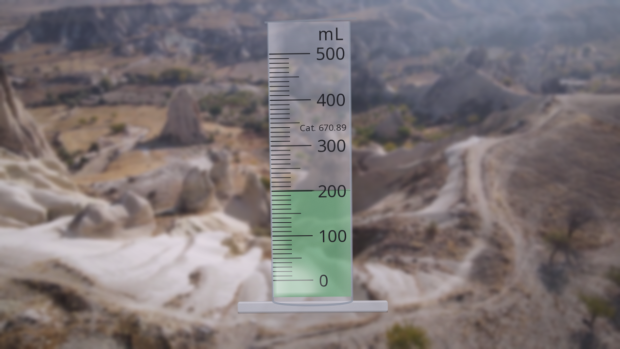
mL 200
